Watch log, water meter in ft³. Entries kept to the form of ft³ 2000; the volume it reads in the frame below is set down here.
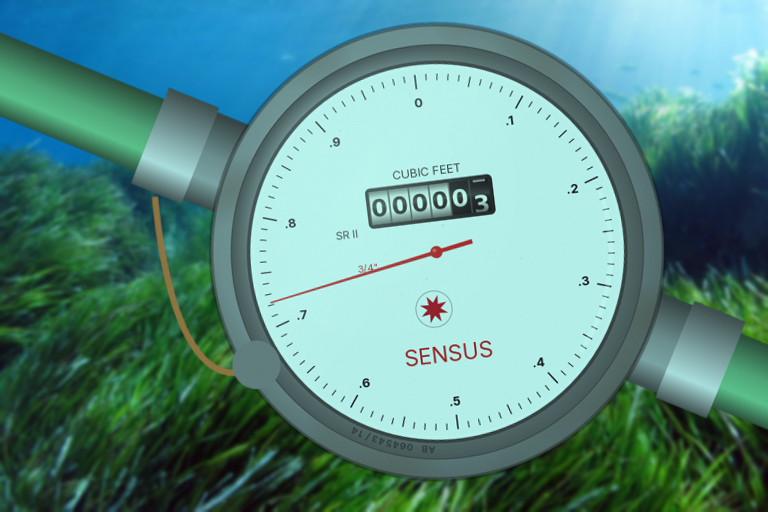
ft³ 2.72
